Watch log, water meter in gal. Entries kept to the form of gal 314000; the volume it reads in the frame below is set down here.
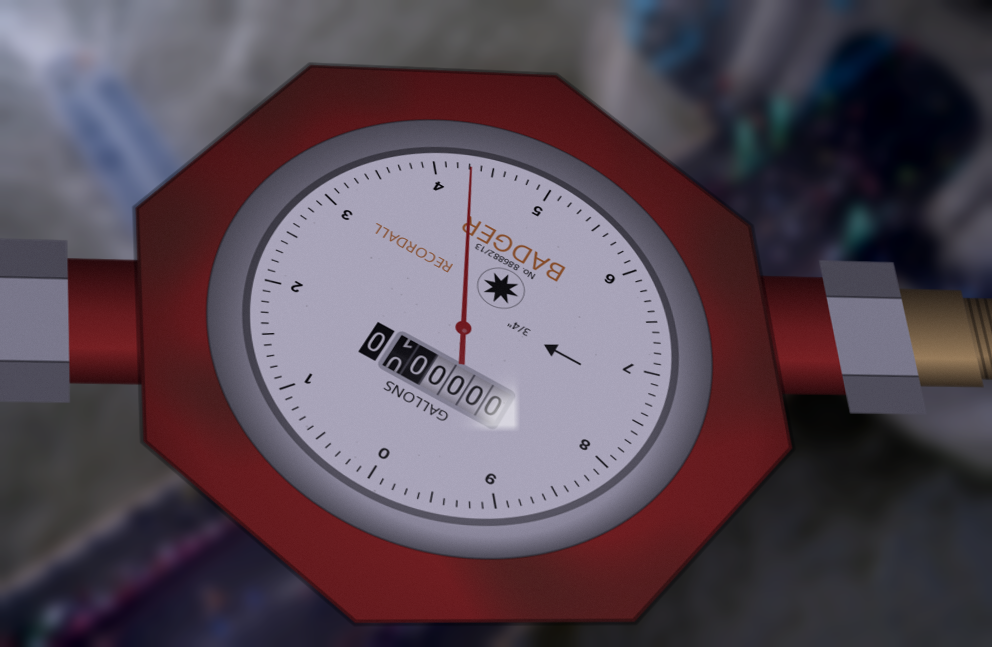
gal 4.3
